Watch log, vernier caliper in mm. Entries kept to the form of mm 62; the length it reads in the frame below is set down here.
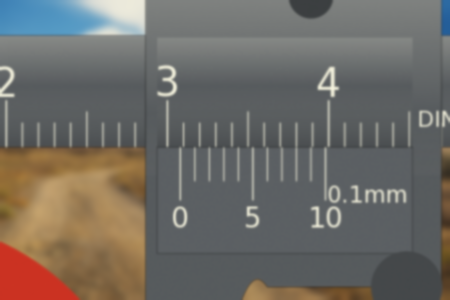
mm 30.8
